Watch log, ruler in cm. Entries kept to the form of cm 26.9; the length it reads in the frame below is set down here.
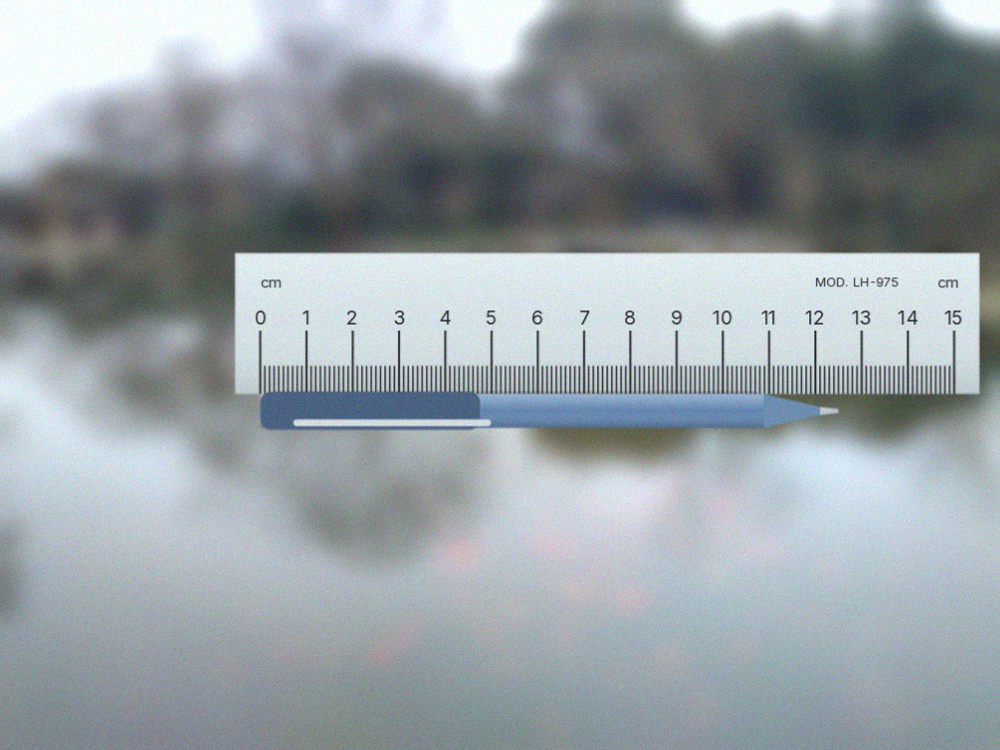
cm 12.5
